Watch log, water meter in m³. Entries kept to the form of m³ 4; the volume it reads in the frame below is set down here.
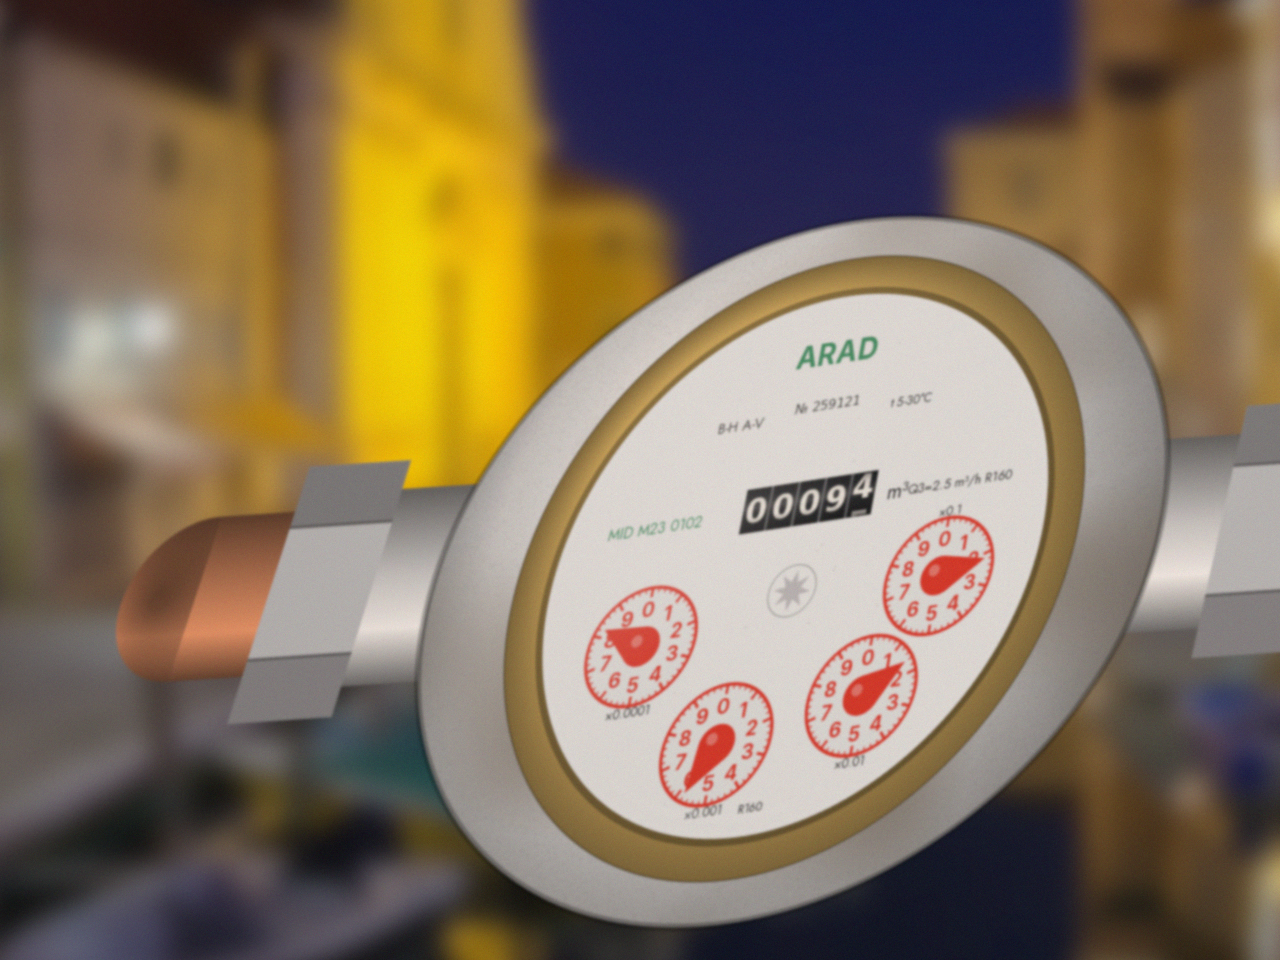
m³ 94.2158
